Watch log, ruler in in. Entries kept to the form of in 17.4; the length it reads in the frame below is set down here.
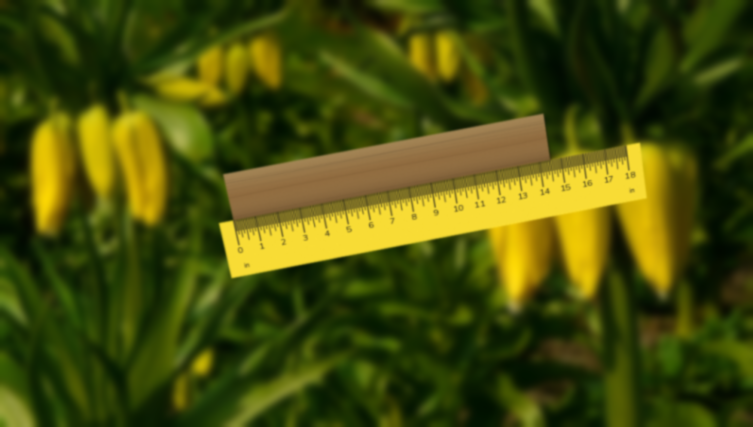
in 14.5
